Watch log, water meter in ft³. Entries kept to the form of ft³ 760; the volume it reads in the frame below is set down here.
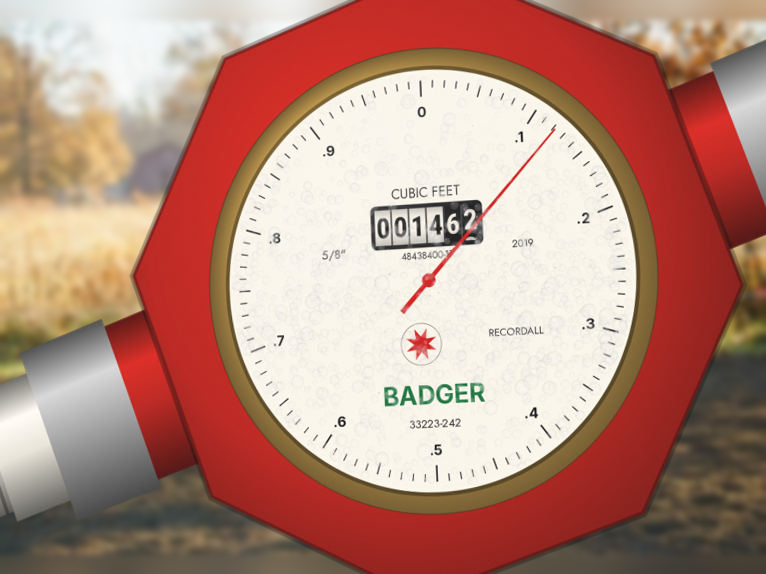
ft³ 1462.12
